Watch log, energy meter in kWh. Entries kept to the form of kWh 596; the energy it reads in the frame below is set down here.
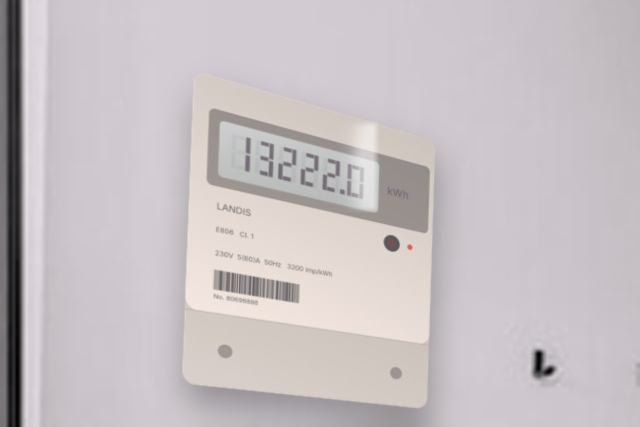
kWh 13222.0
